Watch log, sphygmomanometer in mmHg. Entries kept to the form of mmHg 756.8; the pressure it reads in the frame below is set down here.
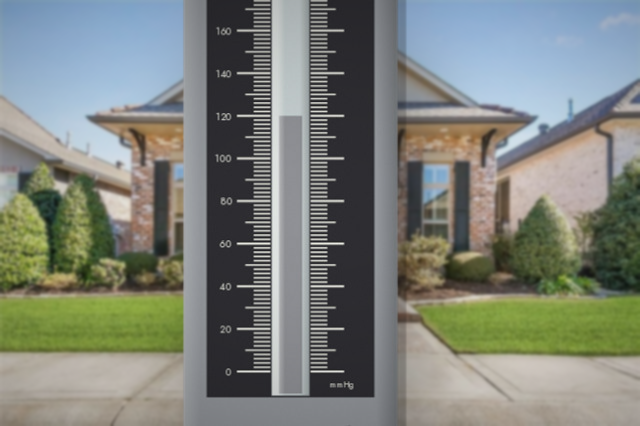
mmHg 120
